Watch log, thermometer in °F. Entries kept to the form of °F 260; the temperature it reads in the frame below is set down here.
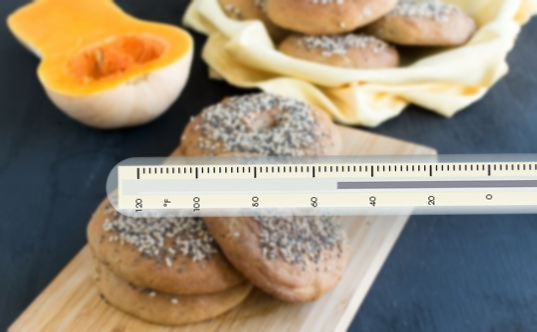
°F 52
